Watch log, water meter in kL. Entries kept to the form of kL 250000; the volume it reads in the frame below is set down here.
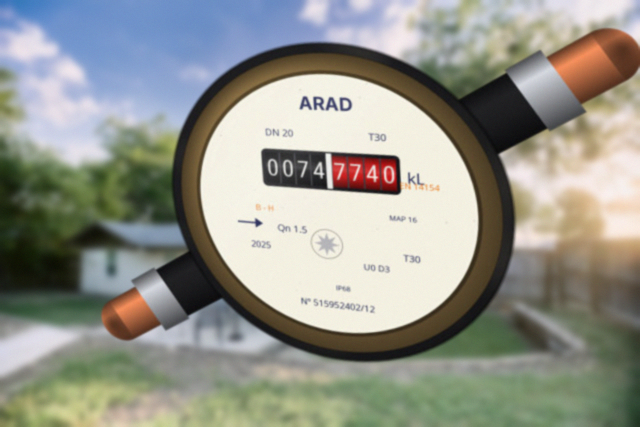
kL 74.7740
